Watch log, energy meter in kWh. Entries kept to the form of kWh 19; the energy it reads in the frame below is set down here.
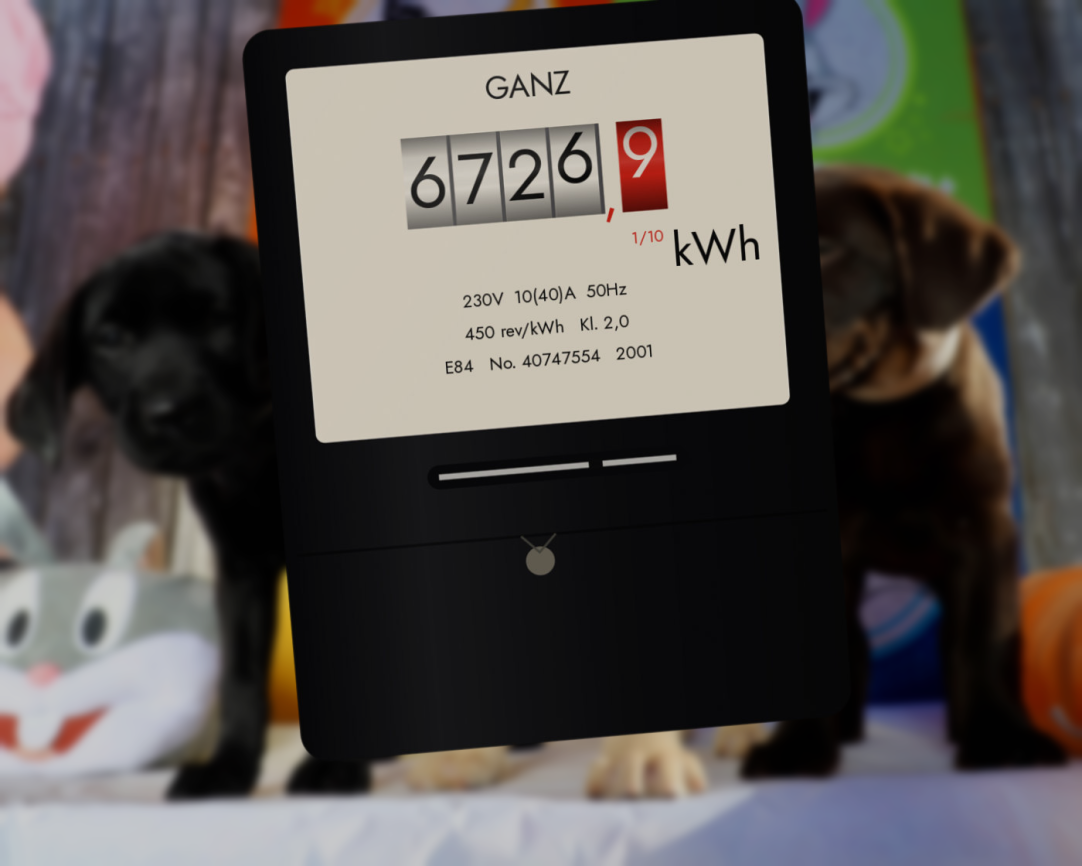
kWh 6726.9
